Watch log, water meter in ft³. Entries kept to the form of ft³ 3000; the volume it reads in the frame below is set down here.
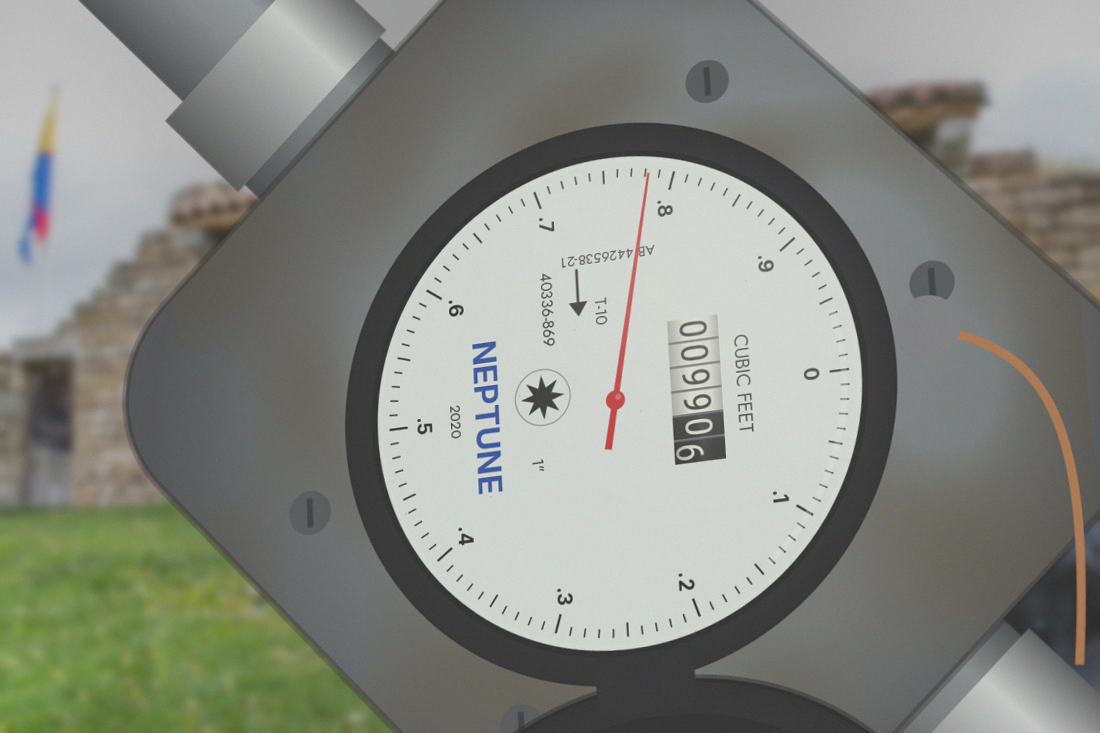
ft³ 9905.78
